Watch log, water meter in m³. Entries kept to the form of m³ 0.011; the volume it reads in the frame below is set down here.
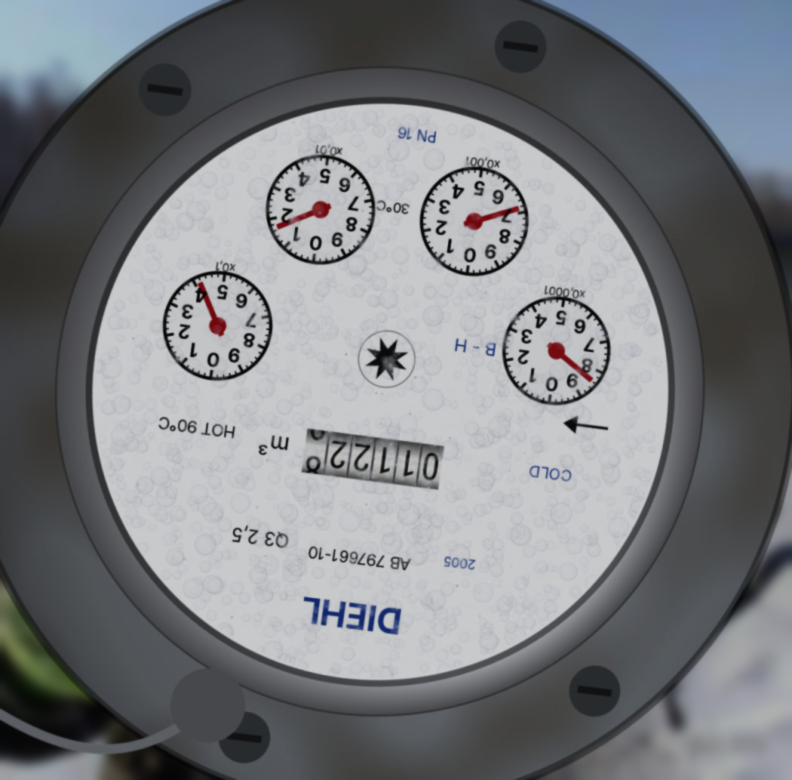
m³ 11228.4168
